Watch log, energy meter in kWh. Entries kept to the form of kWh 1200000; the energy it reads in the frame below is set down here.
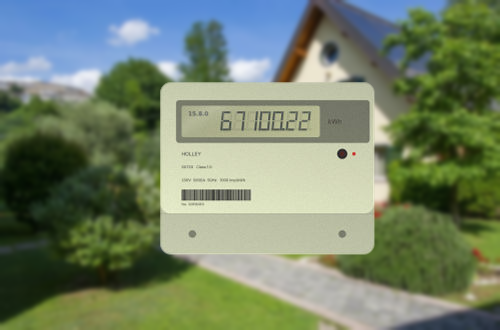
kWh 67100.22
